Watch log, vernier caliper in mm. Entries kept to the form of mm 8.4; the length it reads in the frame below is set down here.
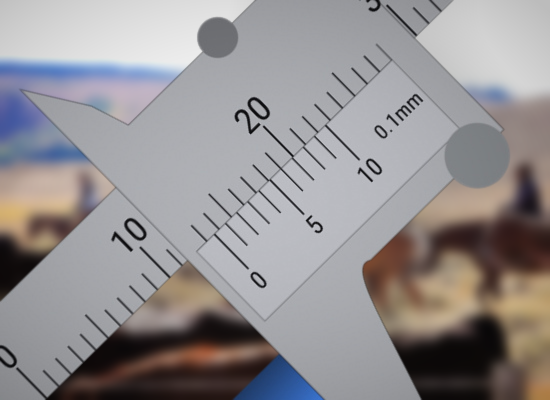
mm 13.6
